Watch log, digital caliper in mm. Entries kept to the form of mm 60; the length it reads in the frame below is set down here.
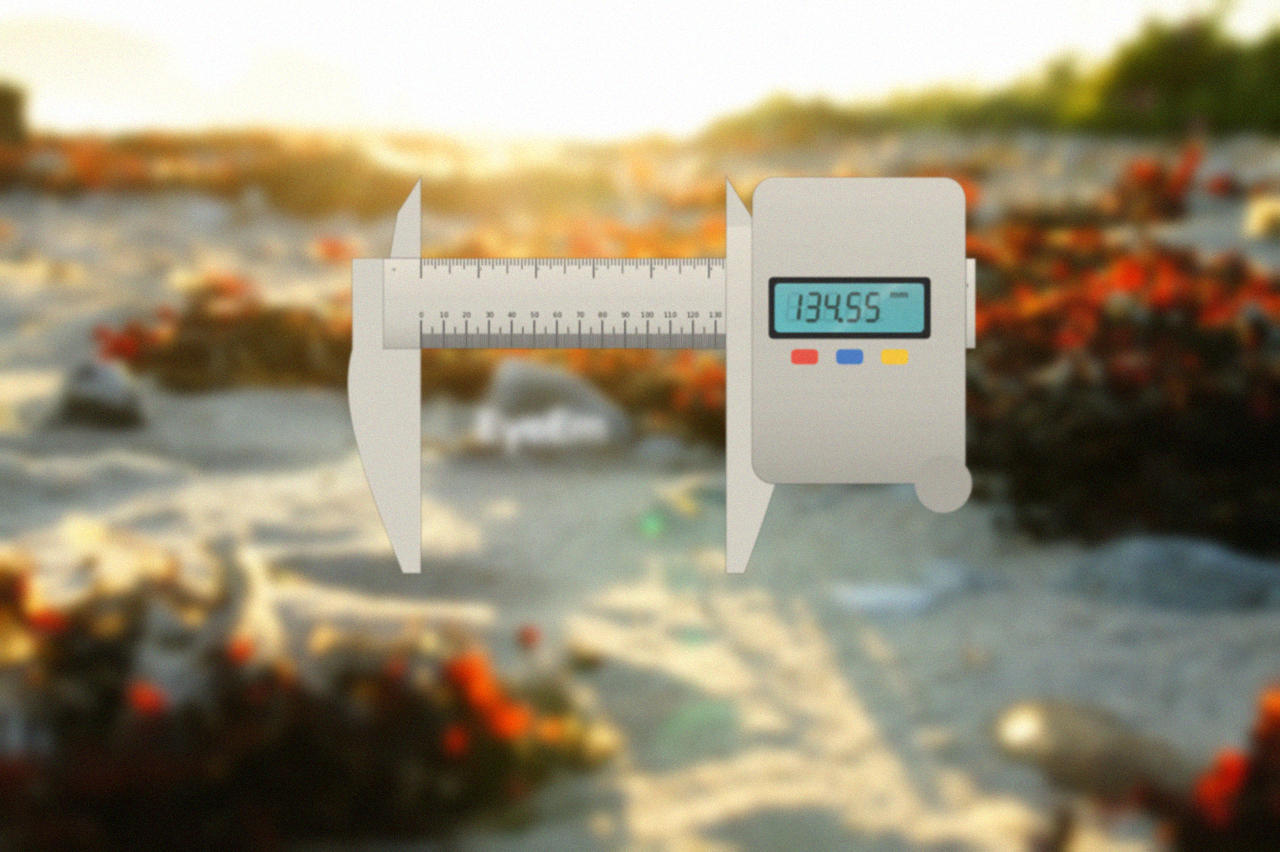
mm 134.55
